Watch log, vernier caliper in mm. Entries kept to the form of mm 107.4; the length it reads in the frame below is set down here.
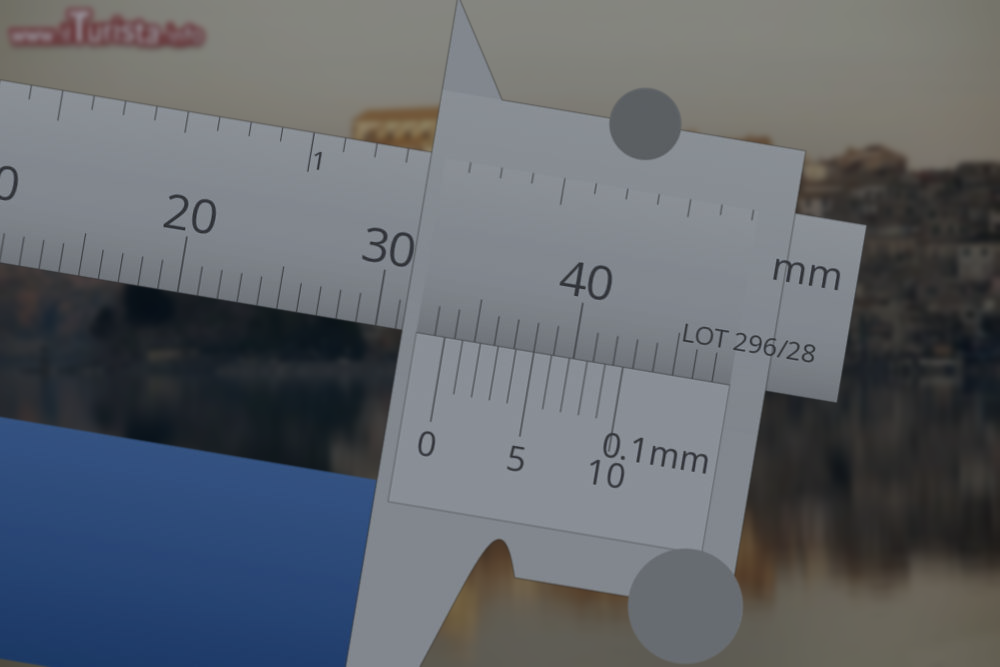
mm 33.5
